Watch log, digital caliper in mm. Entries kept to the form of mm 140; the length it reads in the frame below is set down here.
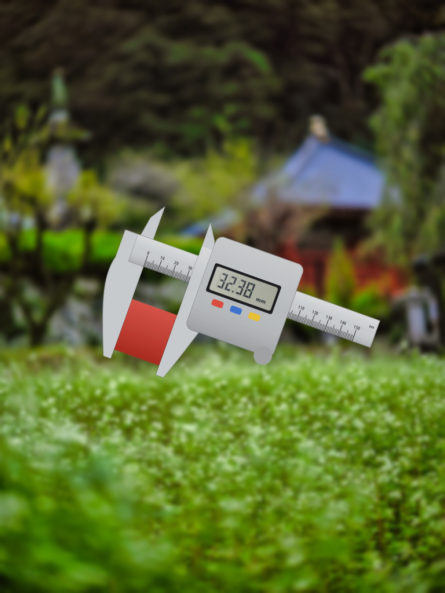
mm 32.38
